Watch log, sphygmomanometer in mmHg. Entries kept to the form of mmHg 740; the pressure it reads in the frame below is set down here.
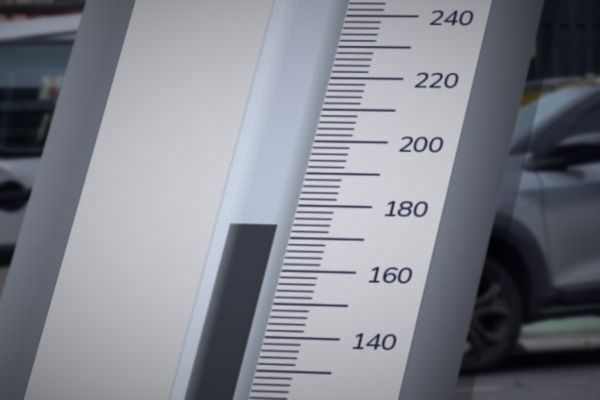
mmHg 174
